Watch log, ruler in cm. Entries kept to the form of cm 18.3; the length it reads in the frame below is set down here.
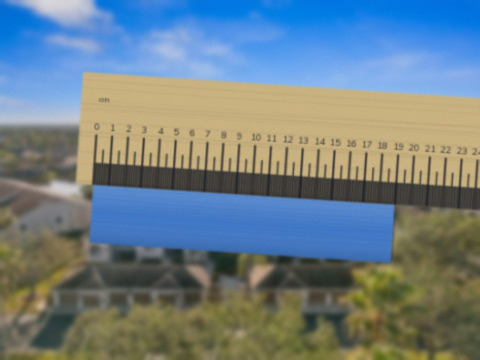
cm 19
